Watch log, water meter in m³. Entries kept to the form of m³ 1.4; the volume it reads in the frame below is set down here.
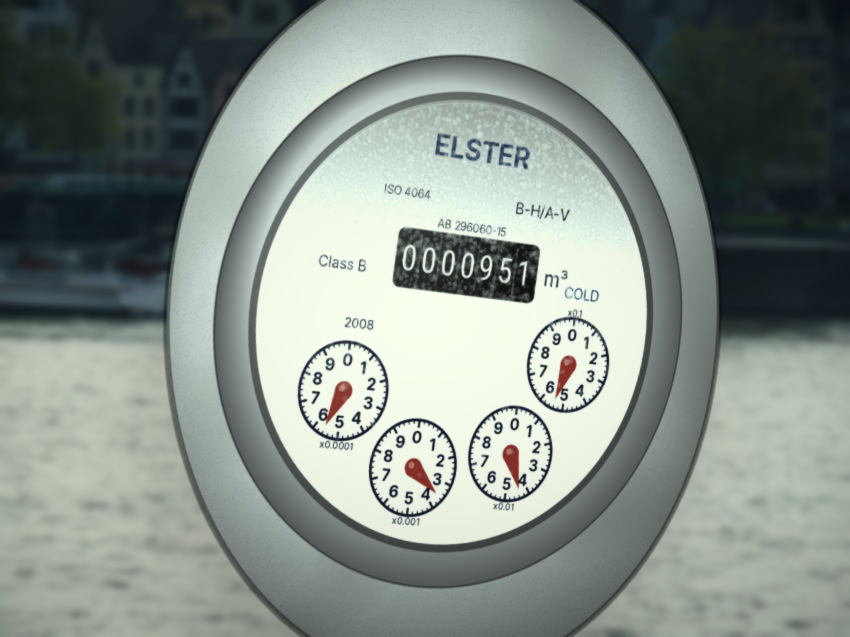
m³ 951.5435
